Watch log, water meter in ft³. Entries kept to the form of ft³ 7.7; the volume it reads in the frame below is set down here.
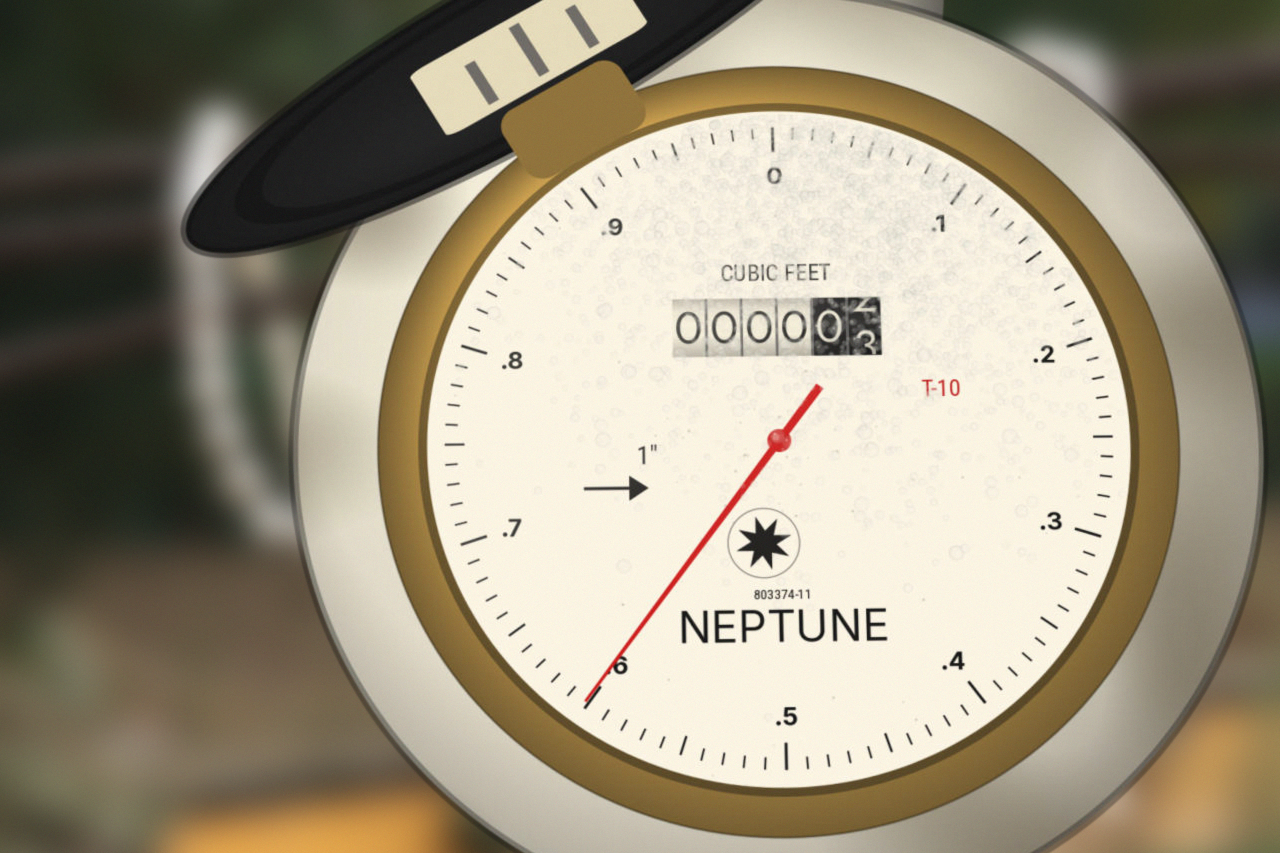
ft³ 2.60
